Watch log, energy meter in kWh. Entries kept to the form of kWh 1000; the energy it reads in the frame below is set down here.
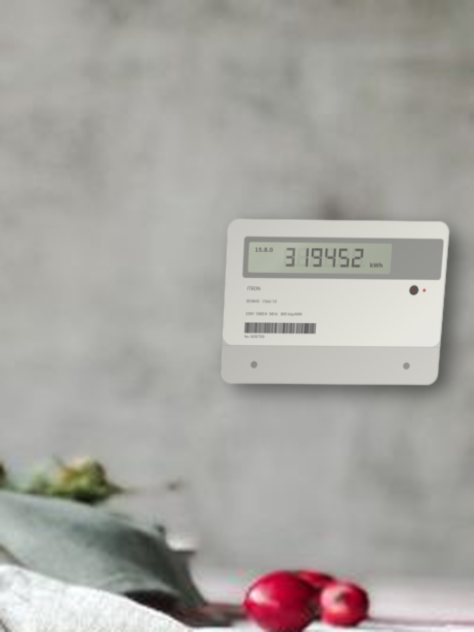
kWh 319452
